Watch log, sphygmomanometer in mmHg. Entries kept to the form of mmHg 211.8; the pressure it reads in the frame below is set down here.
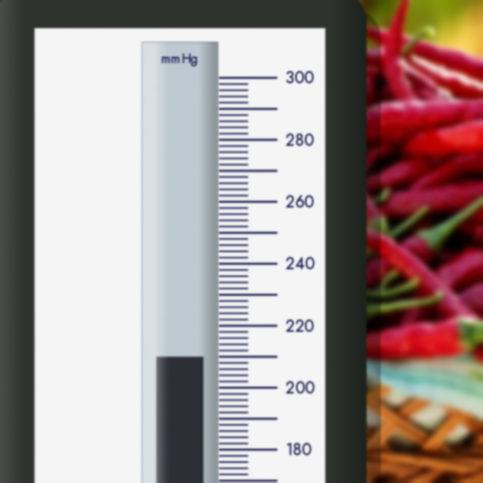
mmHg 210
